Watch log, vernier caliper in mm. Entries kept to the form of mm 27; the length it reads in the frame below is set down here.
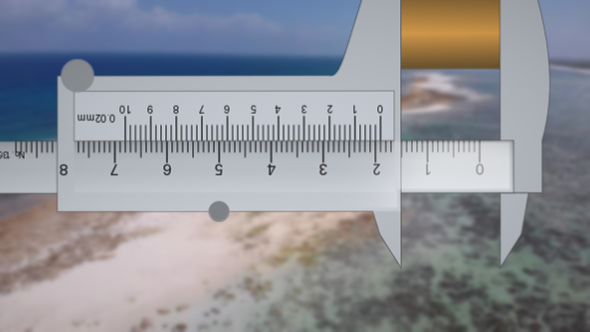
mm 19.0
